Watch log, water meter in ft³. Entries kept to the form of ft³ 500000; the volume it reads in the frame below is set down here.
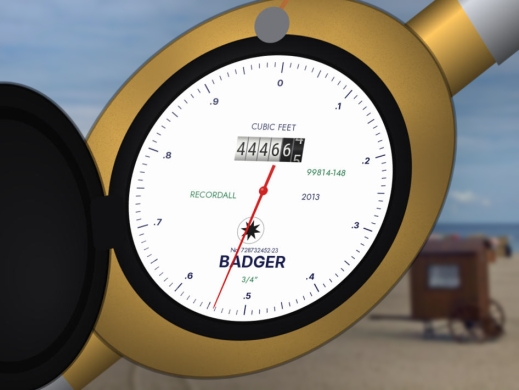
ft³ 444664.54
